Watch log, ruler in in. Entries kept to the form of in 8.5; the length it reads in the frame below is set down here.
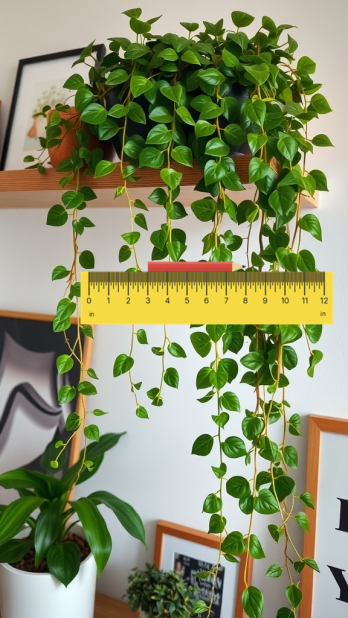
in 5
